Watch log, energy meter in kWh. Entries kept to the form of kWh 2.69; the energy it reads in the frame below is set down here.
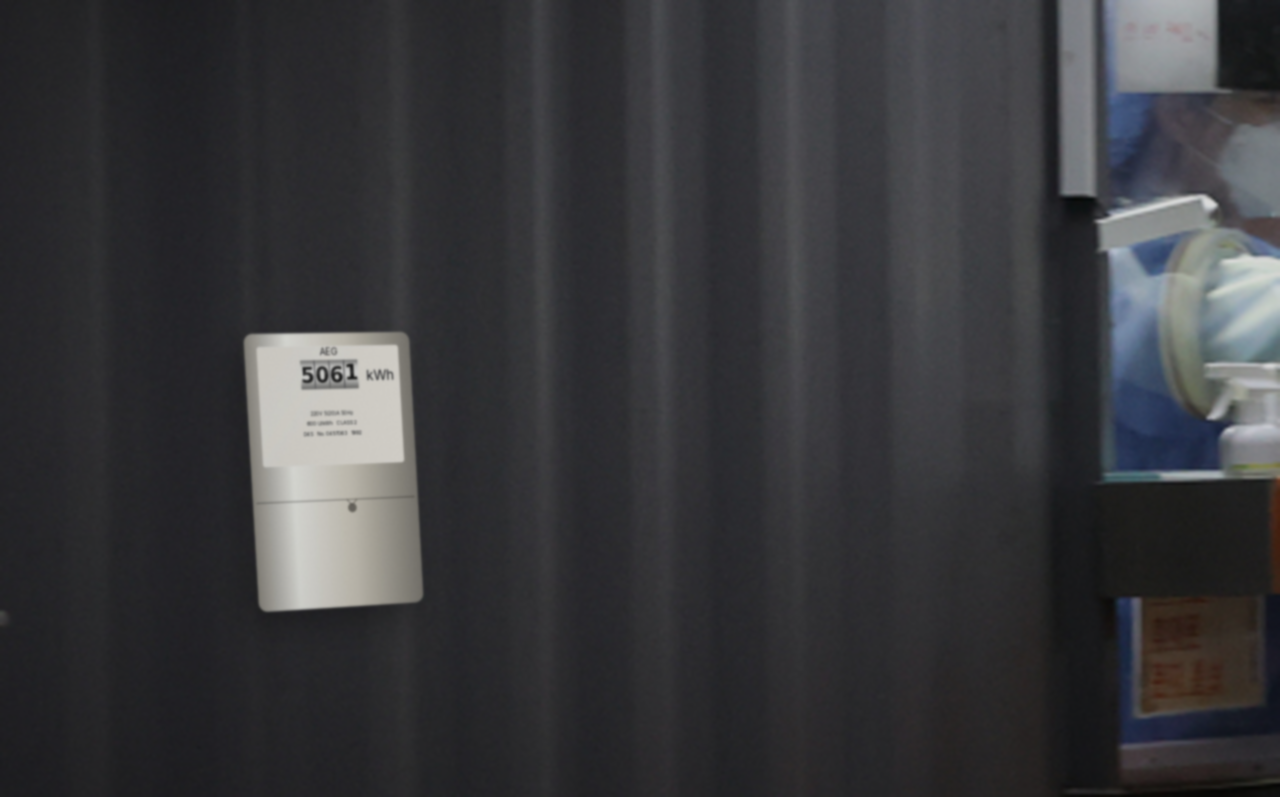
kWh 5061
